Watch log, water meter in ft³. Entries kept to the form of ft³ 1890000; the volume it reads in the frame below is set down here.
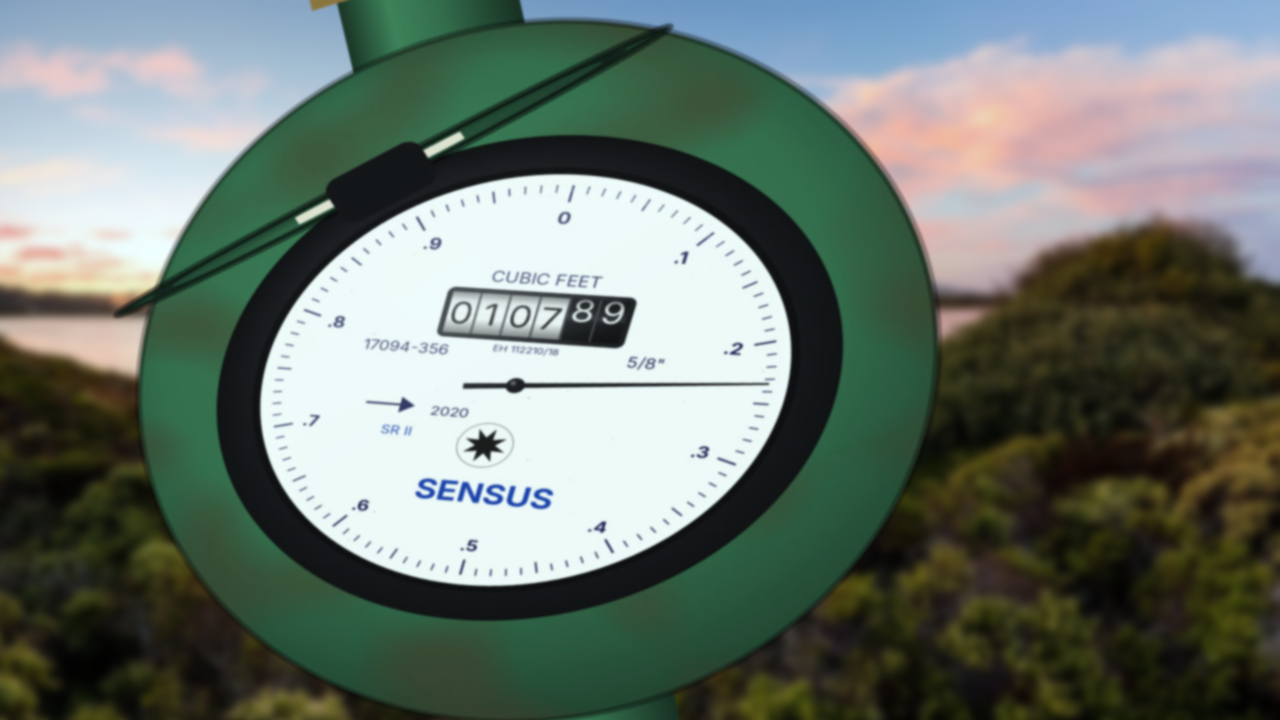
ft³ 10789.23
